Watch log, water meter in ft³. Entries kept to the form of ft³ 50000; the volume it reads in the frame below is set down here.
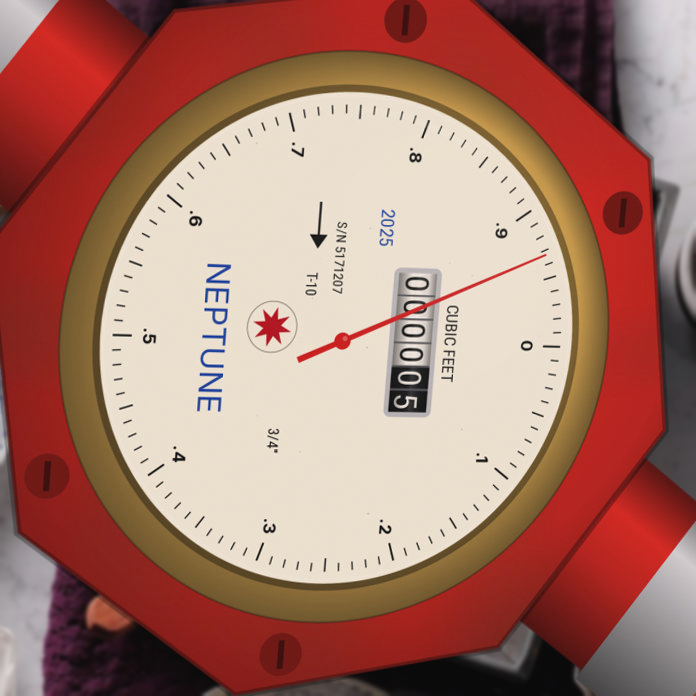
ft³ 4.93
